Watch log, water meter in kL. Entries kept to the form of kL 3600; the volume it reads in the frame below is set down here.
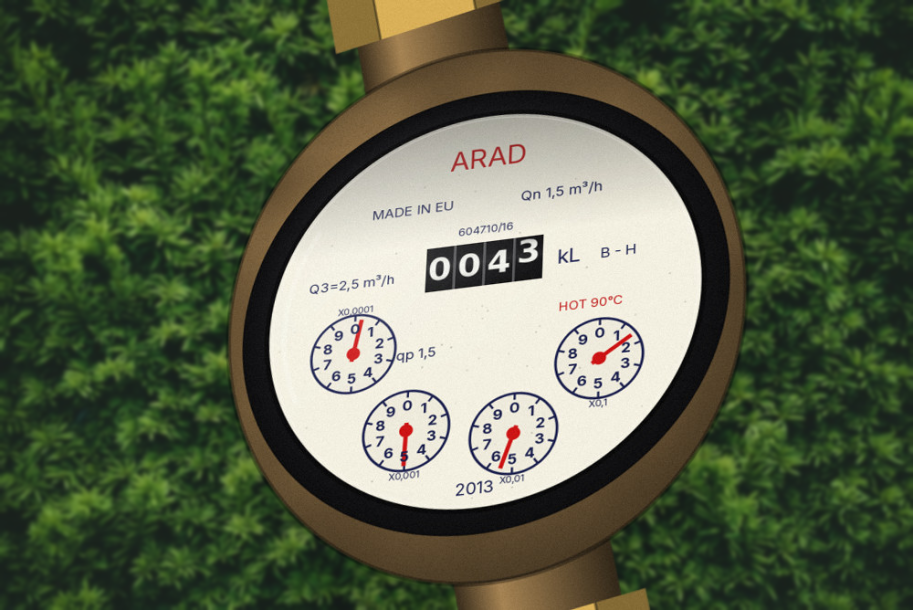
kL 43.1550
